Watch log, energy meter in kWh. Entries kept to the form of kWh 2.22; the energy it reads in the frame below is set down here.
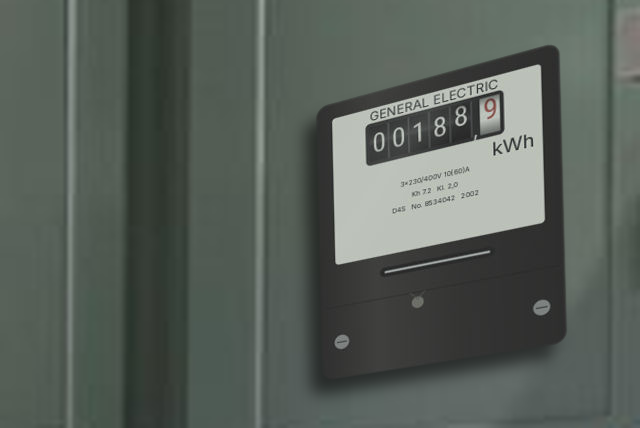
kWh 188.9
